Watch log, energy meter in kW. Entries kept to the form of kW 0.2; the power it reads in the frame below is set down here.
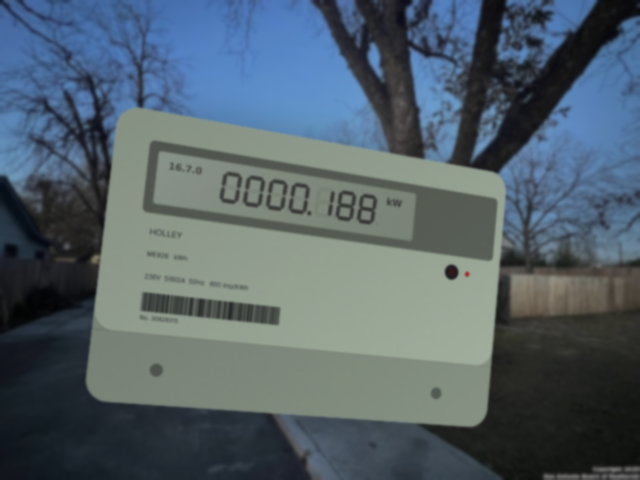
kW 0.188
